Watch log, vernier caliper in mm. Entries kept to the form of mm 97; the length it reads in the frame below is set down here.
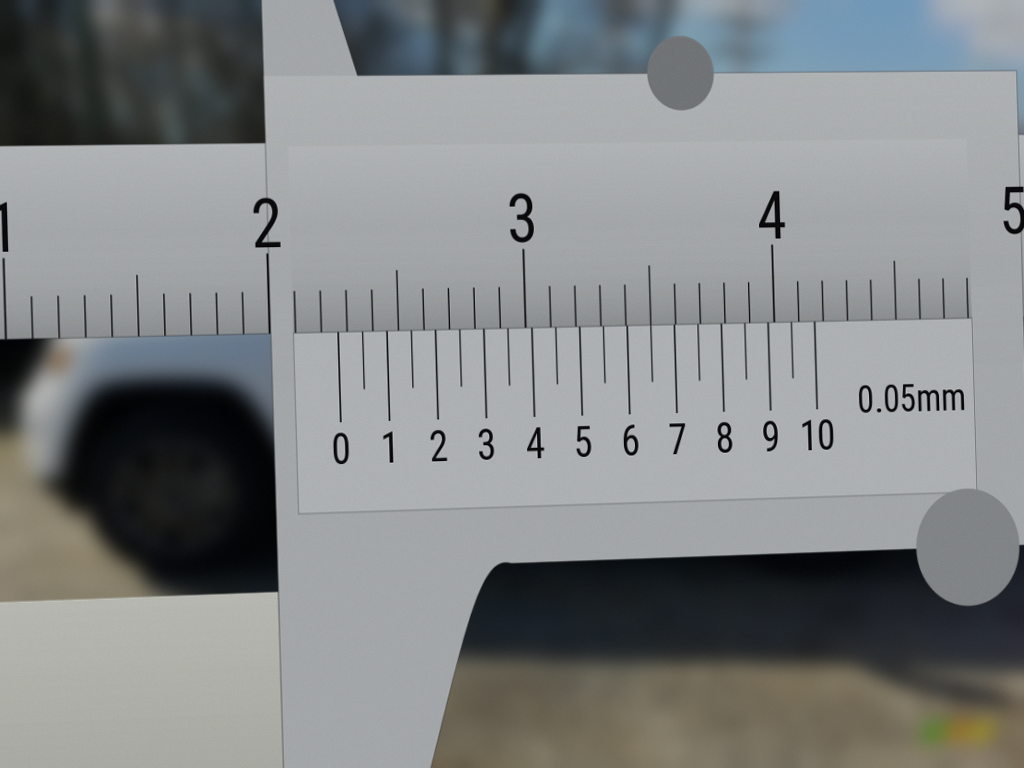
mm 22.65
